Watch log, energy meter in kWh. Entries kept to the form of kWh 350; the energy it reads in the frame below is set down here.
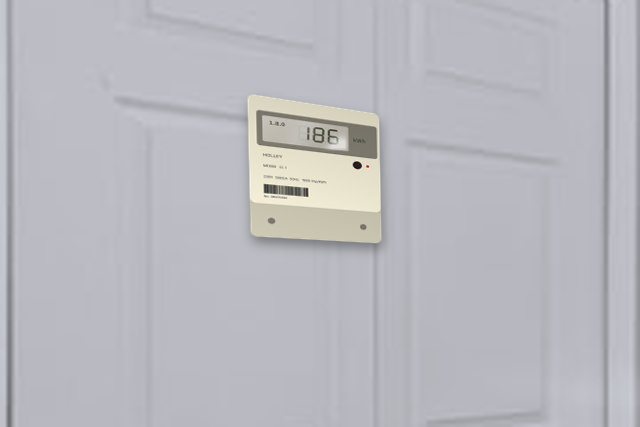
kWh 186
